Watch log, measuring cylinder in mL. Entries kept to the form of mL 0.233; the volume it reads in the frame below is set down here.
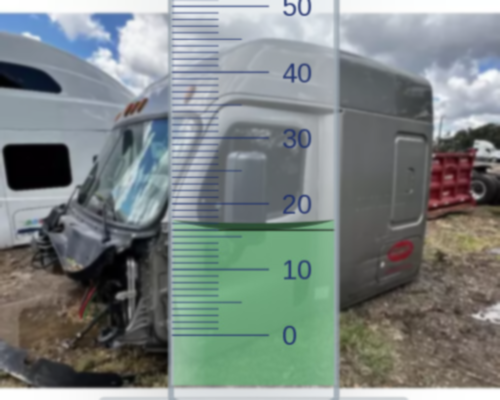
mL 16
